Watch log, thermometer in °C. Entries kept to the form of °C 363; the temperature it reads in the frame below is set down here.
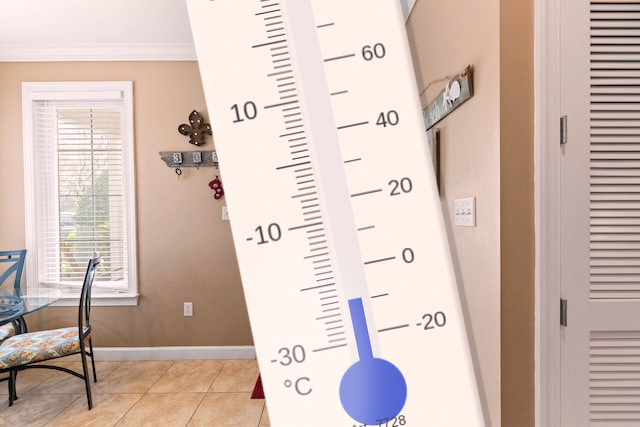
°C -23
